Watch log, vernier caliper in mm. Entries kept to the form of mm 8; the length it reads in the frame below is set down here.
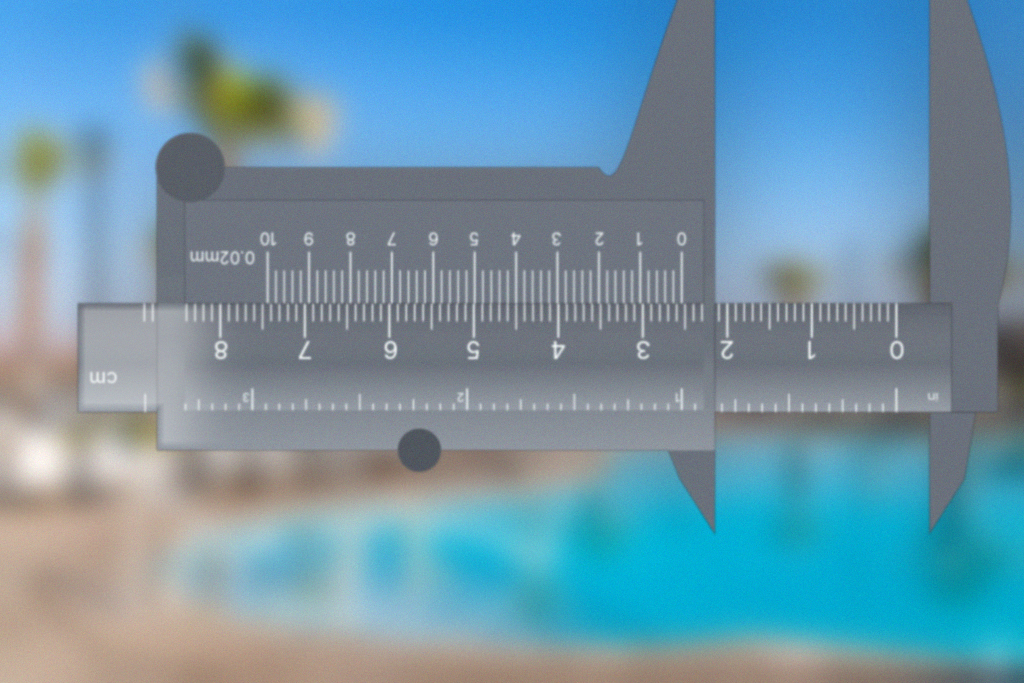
mm 25.4
